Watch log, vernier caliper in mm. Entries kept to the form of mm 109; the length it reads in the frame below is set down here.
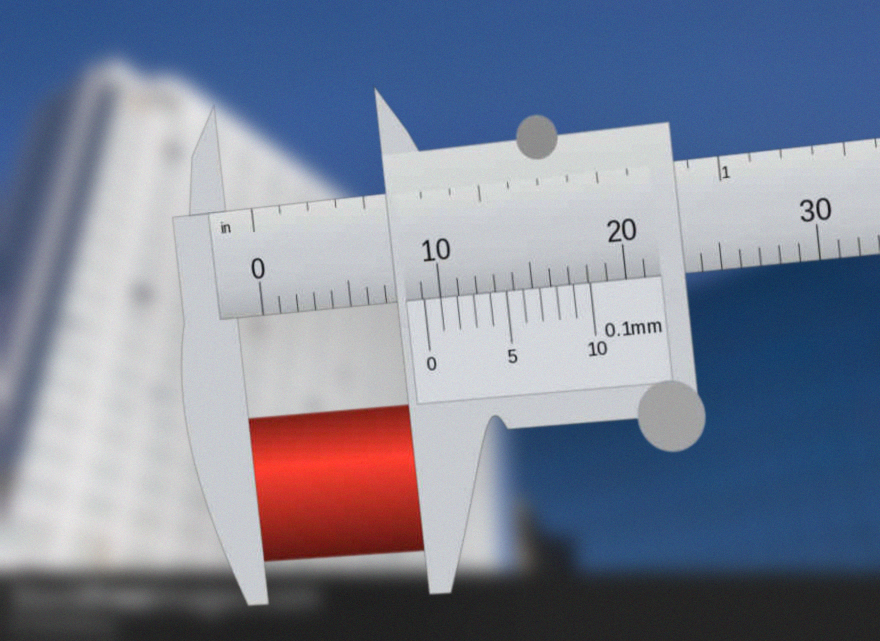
mm 9.1
